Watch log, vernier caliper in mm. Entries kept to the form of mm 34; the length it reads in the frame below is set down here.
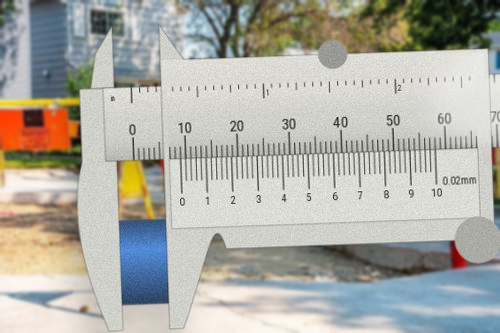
mm 9.0
